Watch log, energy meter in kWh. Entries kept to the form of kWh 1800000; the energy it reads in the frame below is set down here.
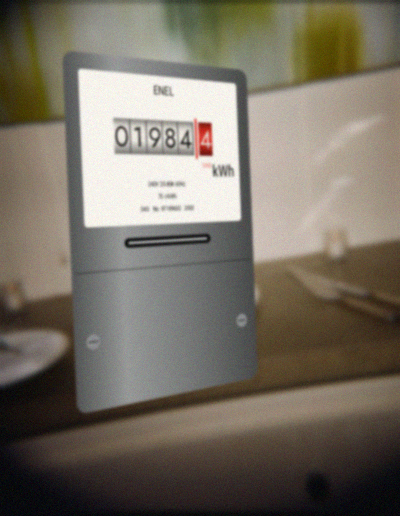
kWh 1984.4
